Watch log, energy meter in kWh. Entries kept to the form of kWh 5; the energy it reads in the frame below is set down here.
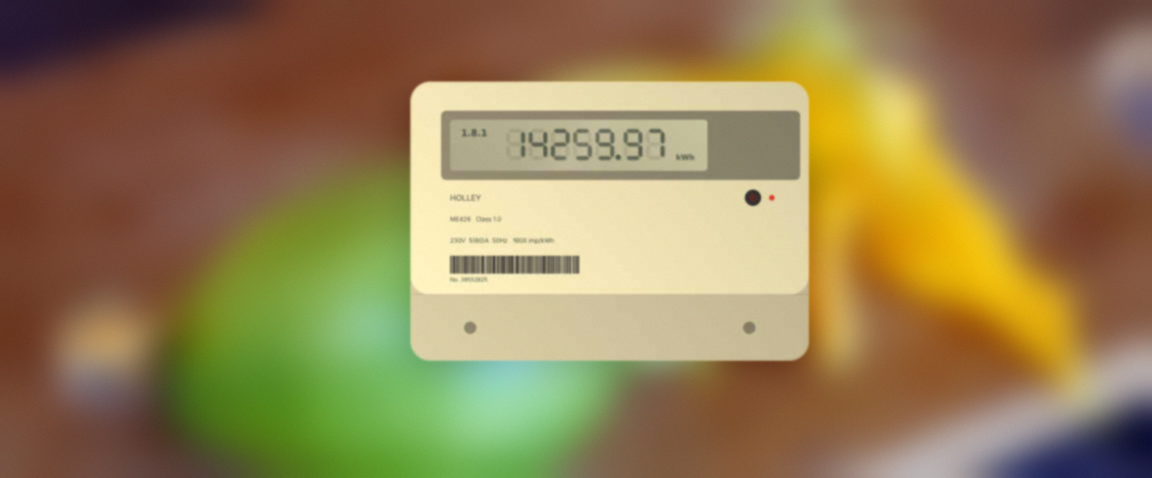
kWh 14259.97
